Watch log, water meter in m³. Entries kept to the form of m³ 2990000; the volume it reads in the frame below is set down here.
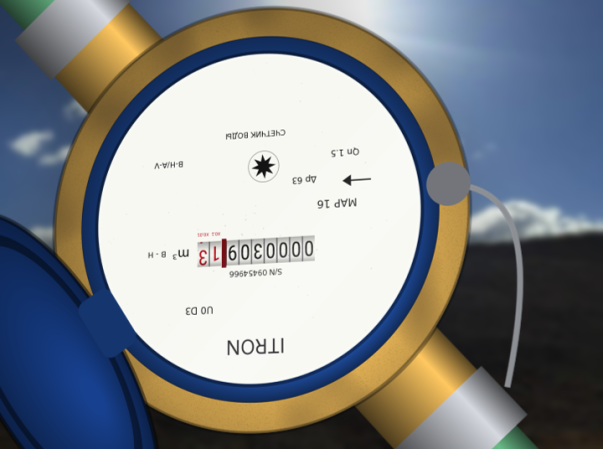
m³ 309.13
